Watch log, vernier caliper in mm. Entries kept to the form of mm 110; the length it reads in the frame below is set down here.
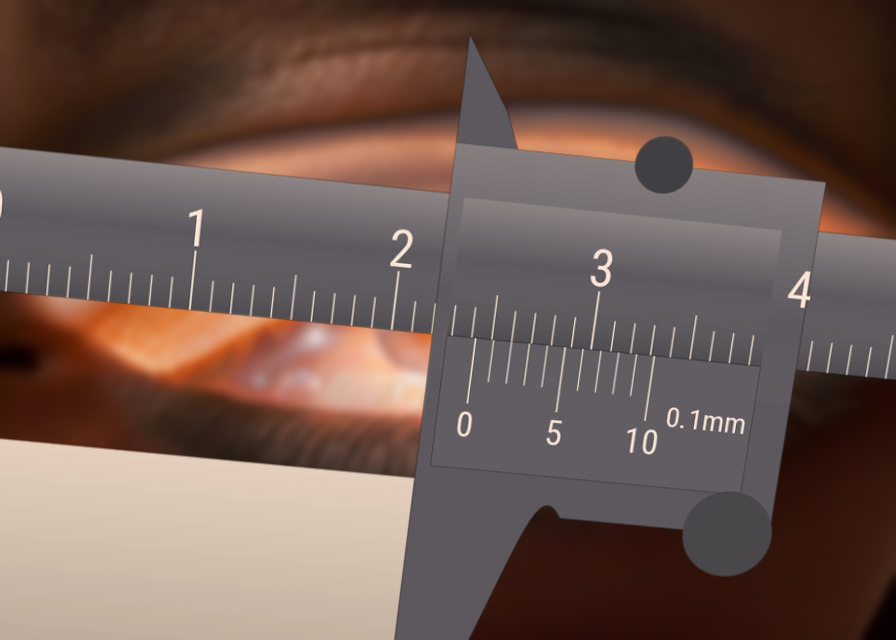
mm 24.2
